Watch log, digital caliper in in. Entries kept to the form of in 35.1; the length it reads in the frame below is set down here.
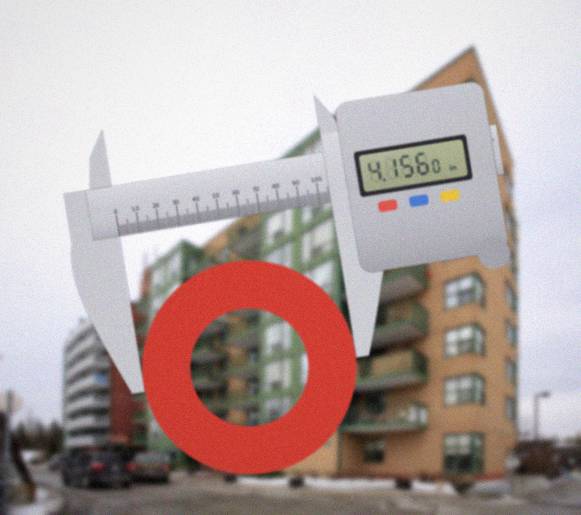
in 4.1560
